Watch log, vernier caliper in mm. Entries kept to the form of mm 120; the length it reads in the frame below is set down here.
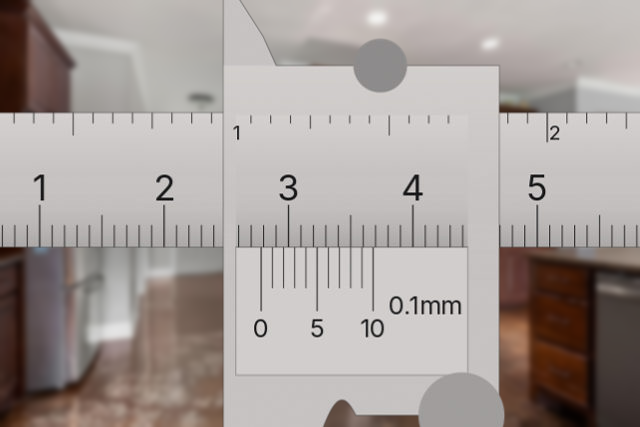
mm 27.8
